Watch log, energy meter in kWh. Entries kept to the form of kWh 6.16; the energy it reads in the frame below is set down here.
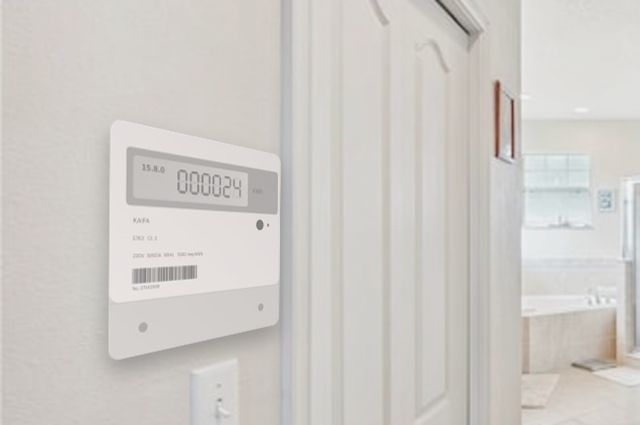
kWh 24
